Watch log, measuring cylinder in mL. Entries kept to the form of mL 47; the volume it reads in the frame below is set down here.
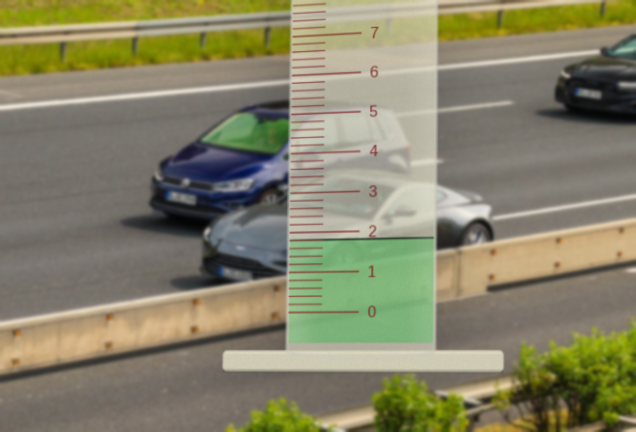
mL 1.8
